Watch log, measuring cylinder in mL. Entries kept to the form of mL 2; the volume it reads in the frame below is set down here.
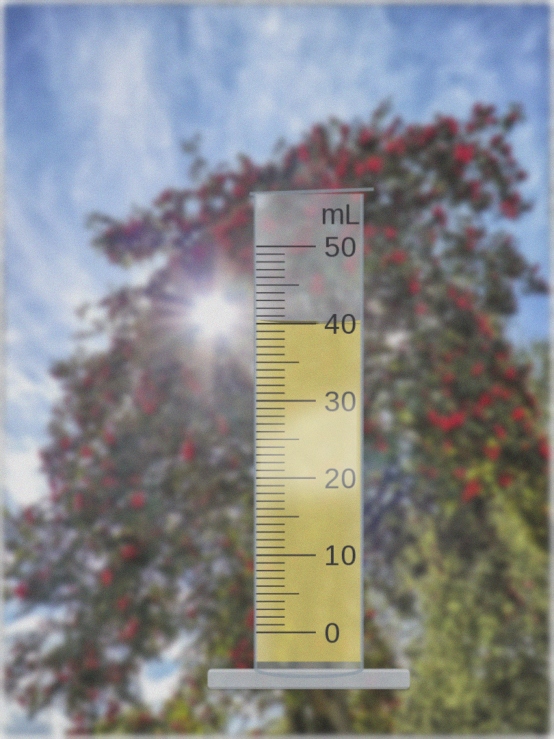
mL 40
